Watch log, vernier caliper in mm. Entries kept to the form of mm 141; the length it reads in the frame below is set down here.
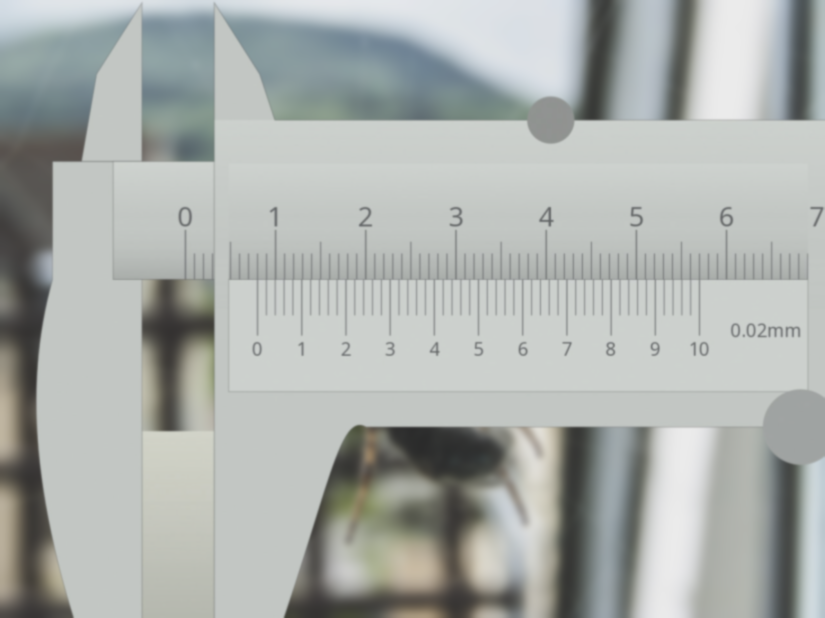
mm 8.0
